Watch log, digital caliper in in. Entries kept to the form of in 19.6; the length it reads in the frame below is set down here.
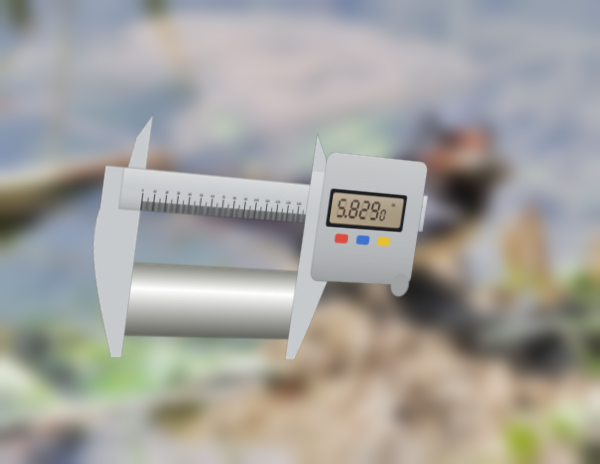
in 5.8290
